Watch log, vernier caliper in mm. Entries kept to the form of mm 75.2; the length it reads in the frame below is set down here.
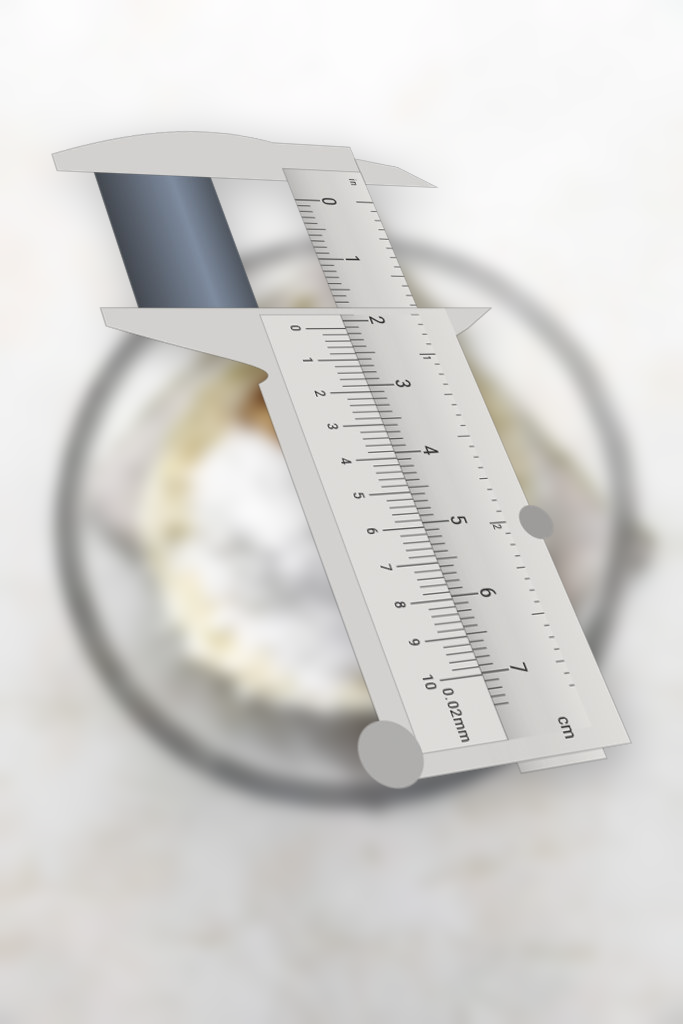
mm 21.2
